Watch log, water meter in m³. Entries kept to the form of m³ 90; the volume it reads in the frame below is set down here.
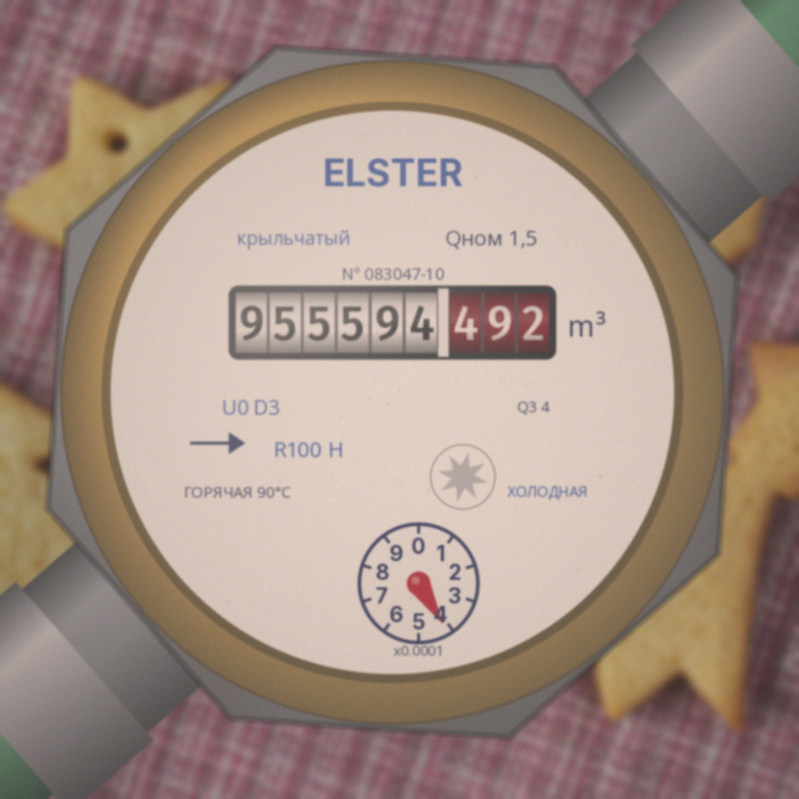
m³ 955594.4924
